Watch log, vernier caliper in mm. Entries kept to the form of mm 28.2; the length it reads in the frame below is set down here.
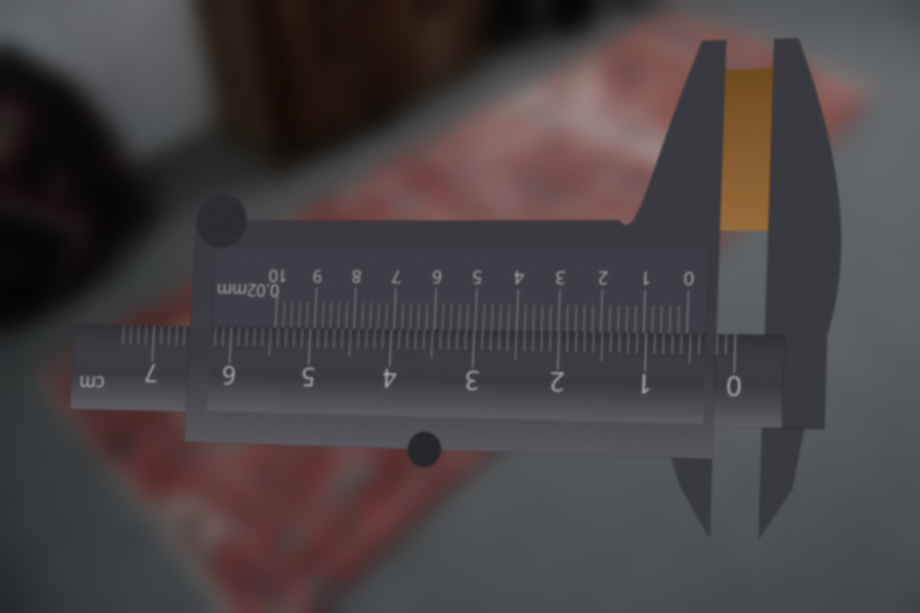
mm 5.4
